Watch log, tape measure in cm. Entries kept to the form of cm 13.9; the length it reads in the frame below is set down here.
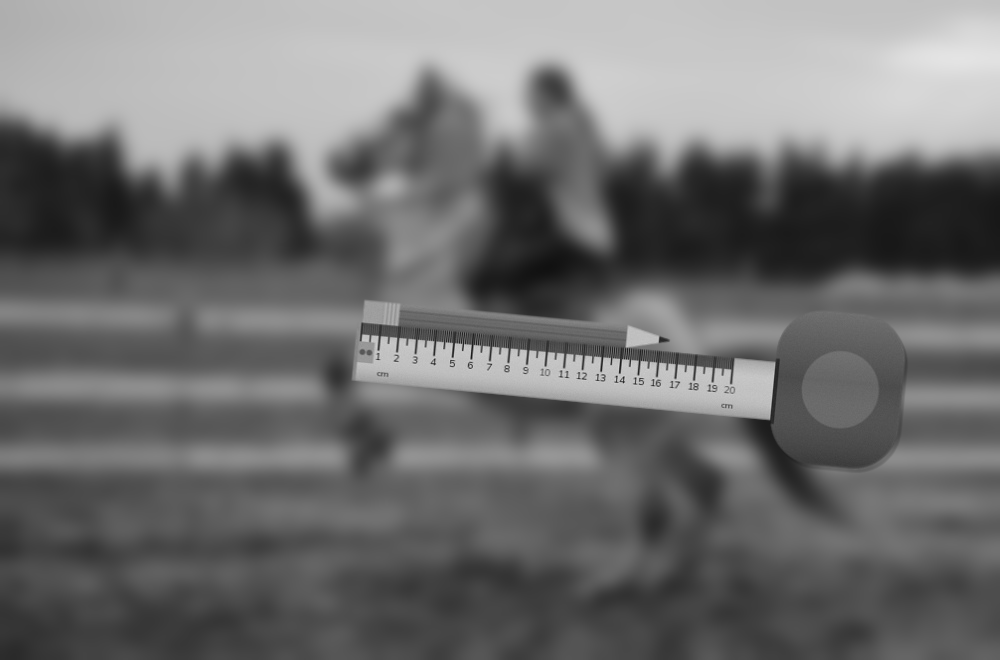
cm 16.5
